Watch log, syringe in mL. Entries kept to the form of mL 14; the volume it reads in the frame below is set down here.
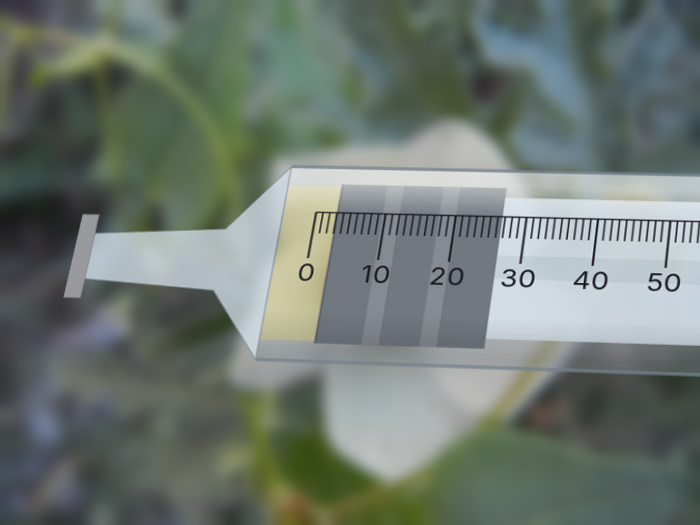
mL 3
